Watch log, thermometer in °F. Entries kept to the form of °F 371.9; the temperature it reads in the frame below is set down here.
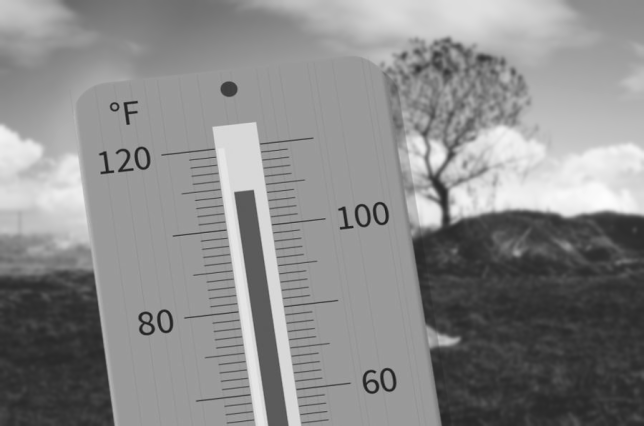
°F 109
